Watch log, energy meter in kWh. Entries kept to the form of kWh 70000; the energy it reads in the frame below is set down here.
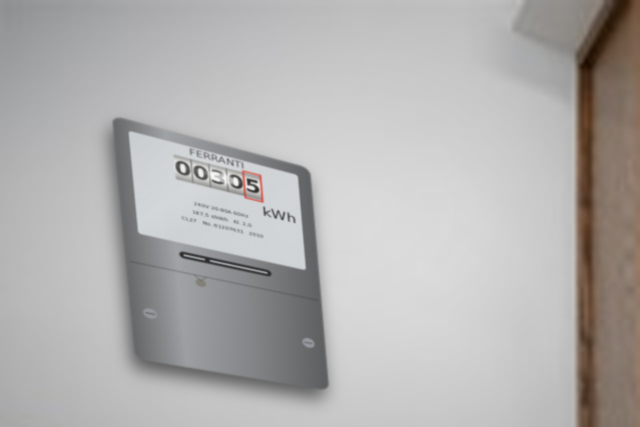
kWh 30.5
